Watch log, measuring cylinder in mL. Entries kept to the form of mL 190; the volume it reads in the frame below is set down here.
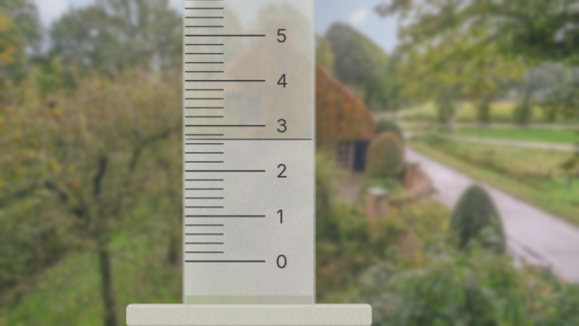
mL 2.7
